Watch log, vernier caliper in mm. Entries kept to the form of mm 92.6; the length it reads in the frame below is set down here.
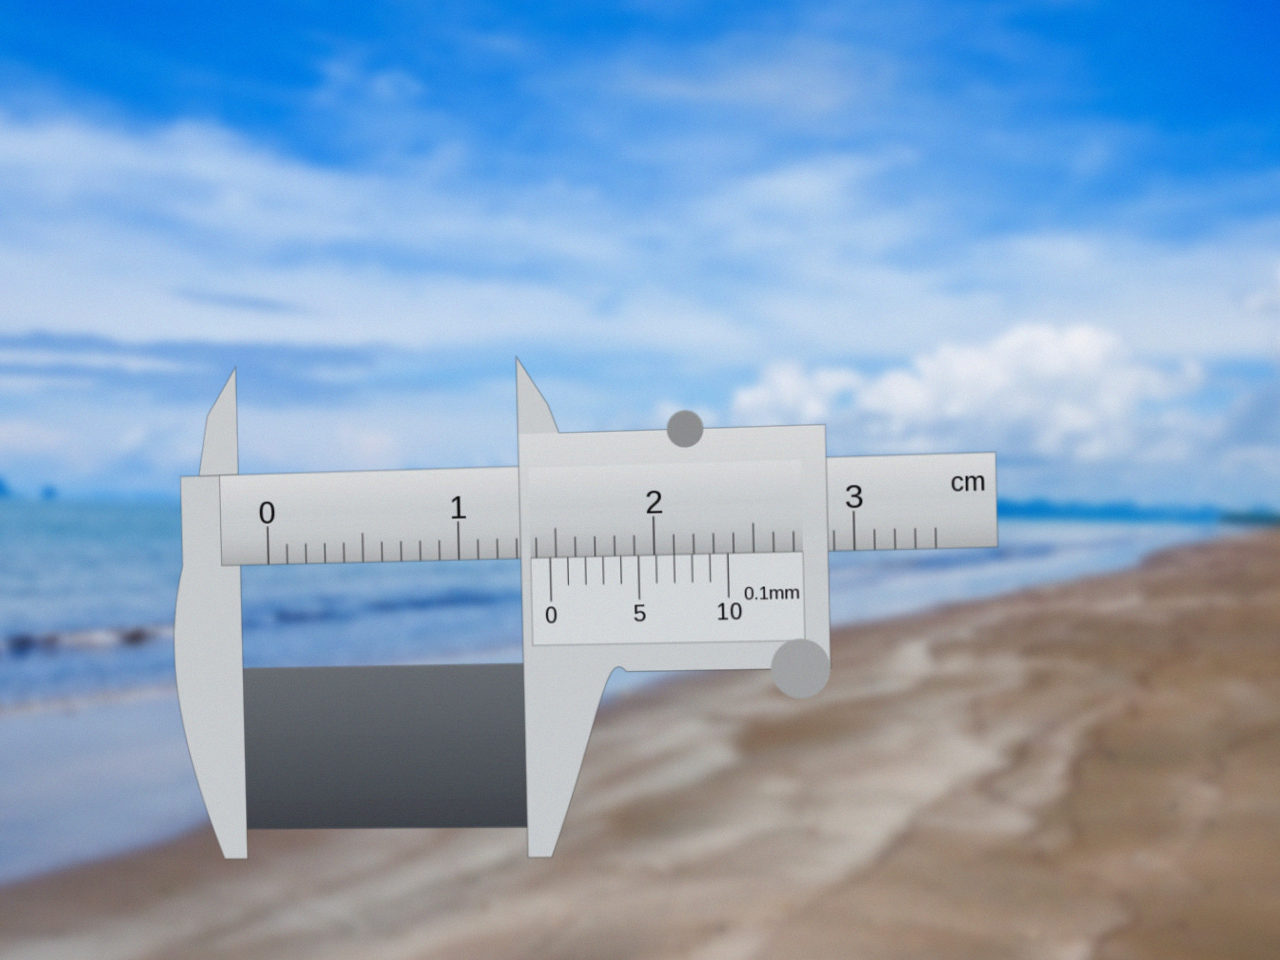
mm 14.7
